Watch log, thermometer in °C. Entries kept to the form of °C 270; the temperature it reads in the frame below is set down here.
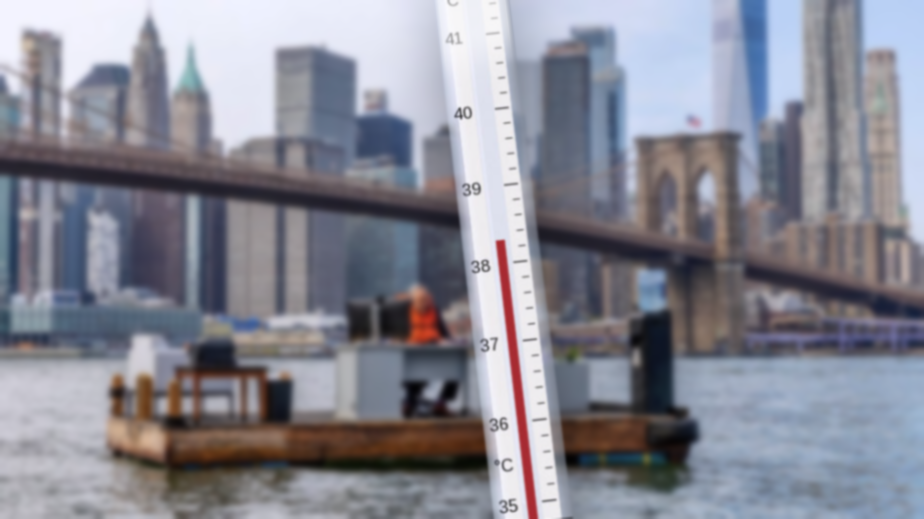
°C 38.3
